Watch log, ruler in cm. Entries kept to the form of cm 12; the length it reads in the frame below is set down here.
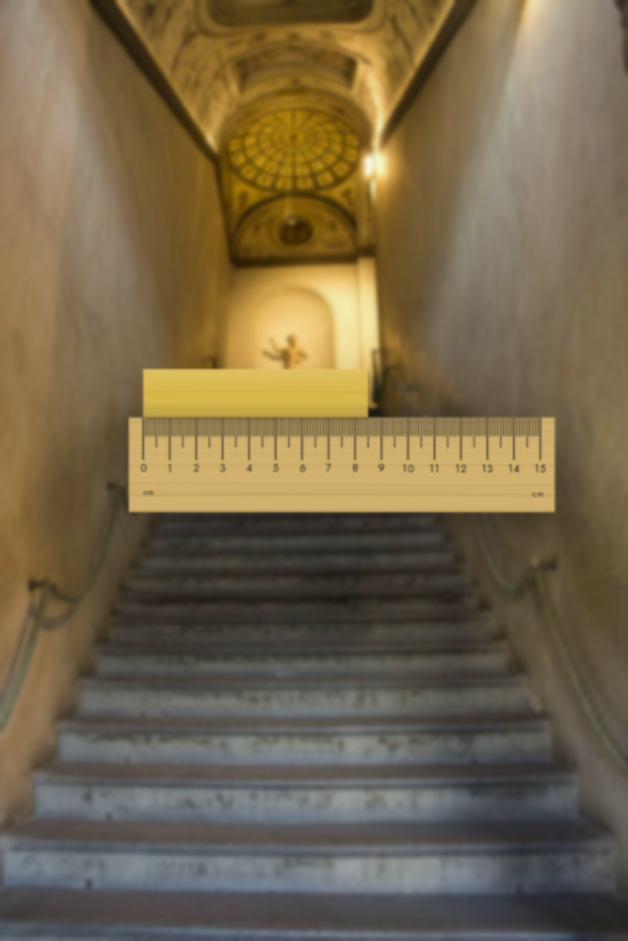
cm 8.5
